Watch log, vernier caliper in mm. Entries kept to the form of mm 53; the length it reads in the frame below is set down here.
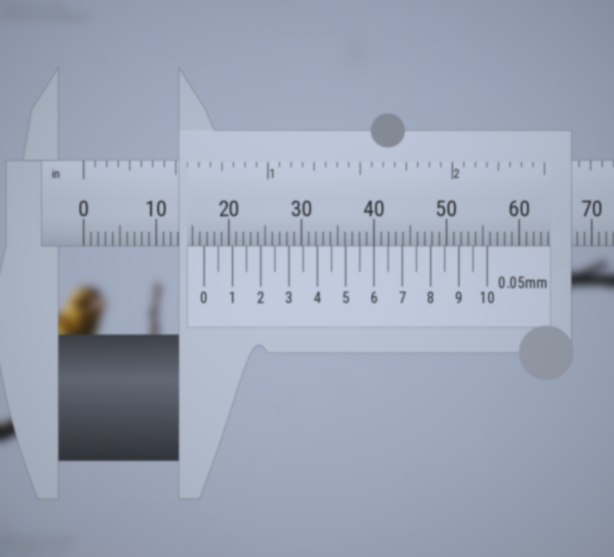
mm 16.6
